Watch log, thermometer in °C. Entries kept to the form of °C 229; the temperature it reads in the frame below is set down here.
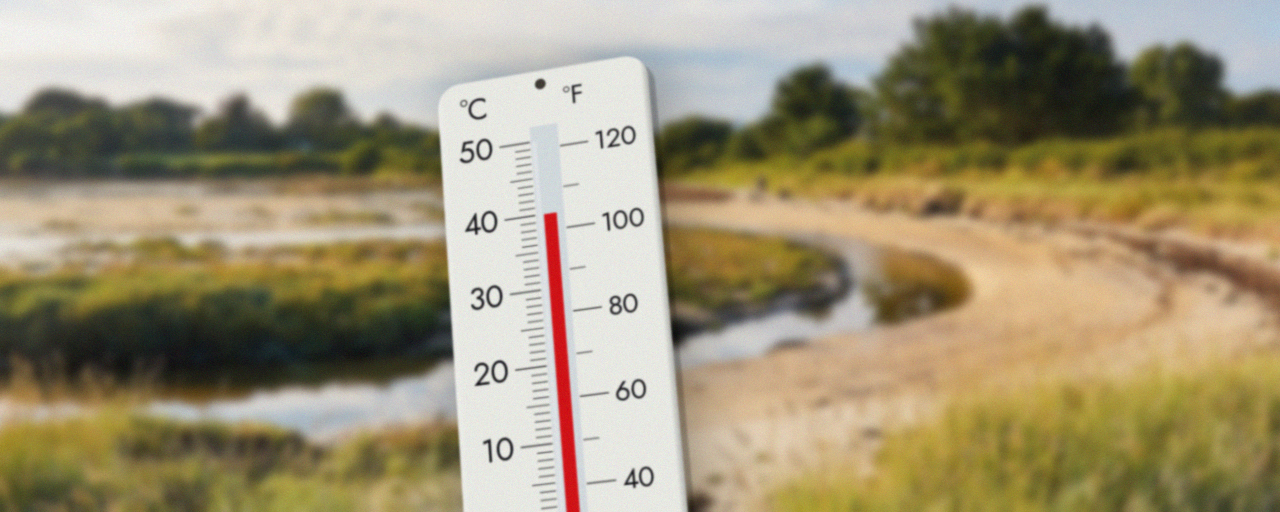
°C 40
